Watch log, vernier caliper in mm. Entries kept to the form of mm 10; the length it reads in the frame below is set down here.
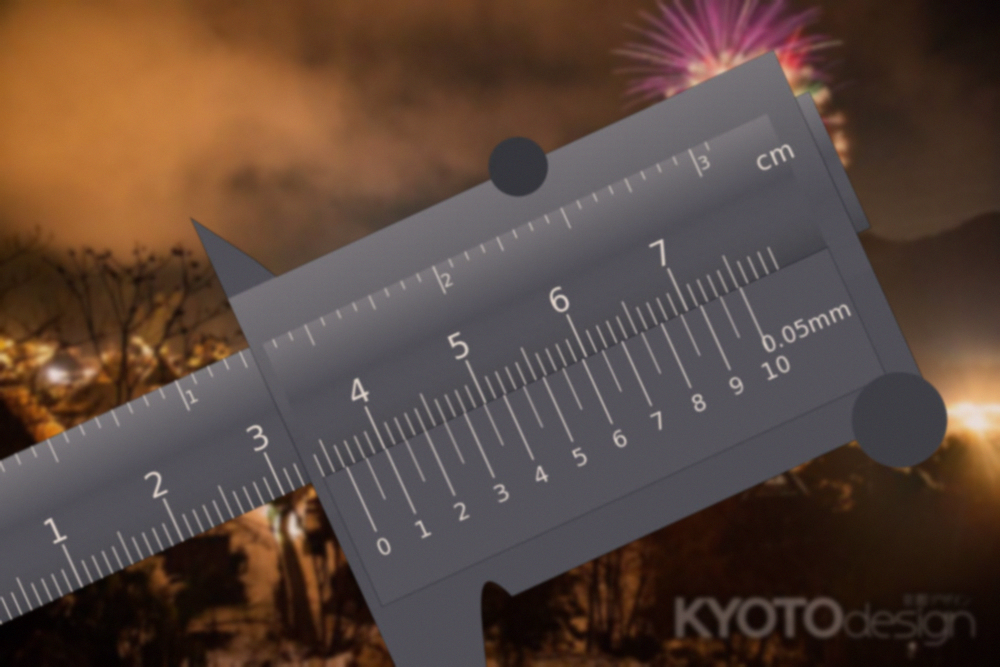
mm 36.2
